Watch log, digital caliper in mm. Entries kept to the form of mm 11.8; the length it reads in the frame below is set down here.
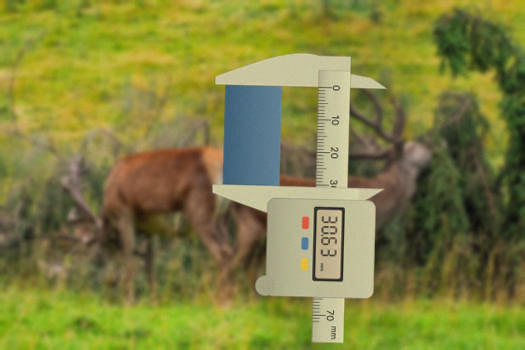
mm 30.63
